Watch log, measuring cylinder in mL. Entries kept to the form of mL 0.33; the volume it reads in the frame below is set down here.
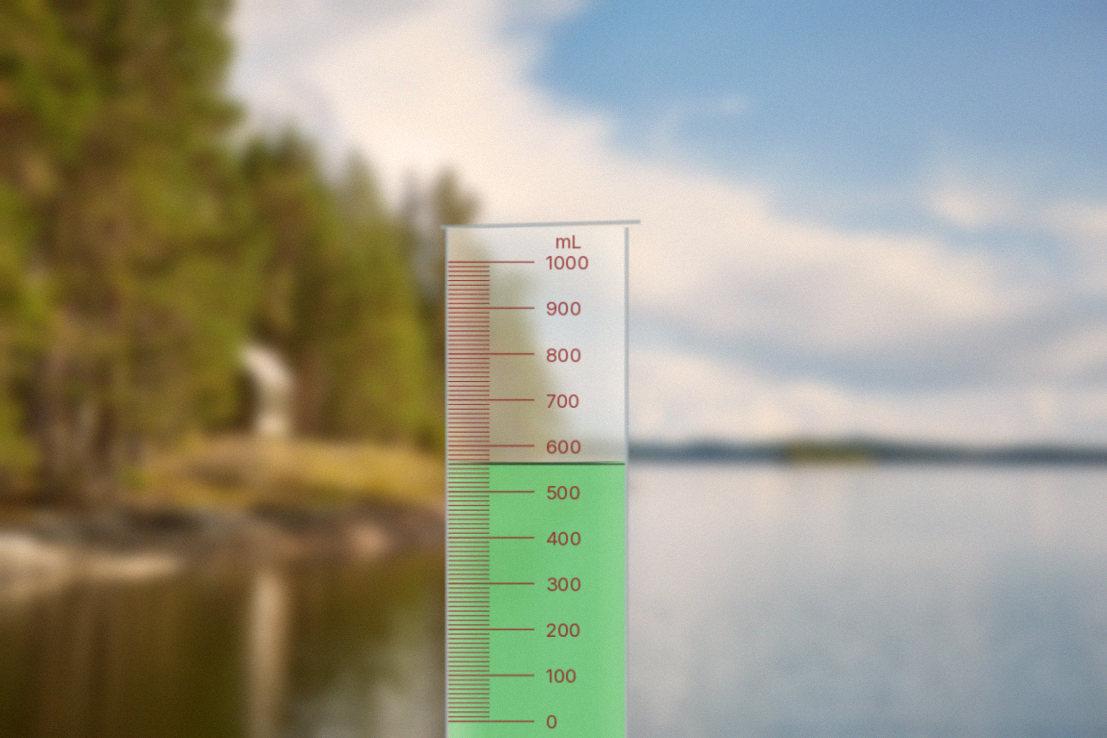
mL 560
